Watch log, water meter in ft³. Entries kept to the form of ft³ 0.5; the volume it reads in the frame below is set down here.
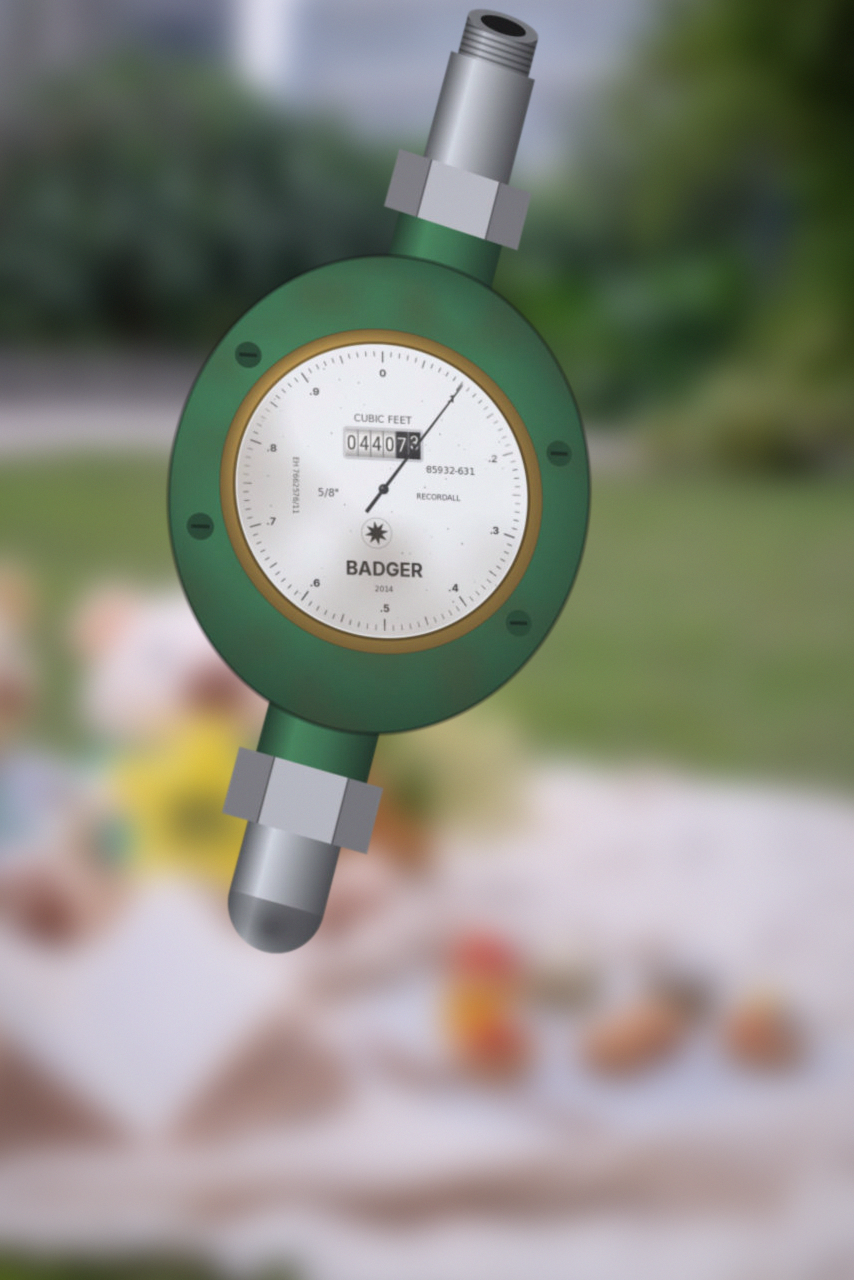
ft³ 44073.10
